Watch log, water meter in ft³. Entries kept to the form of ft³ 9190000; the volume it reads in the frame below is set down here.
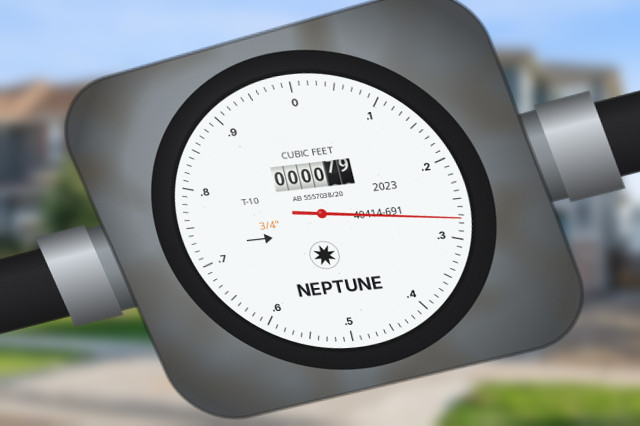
ft³ 79.27
